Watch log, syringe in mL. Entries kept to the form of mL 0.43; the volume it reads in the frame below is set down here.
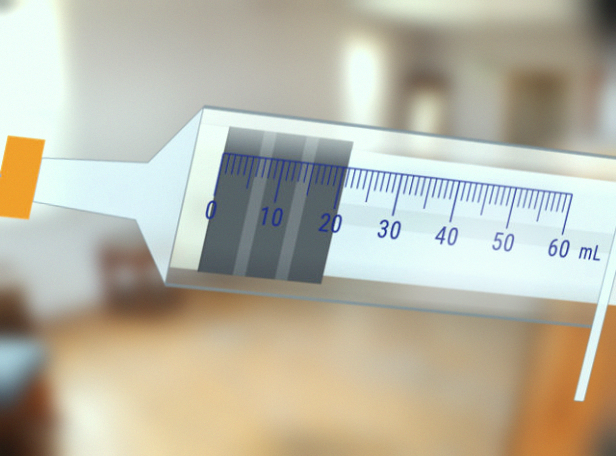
mL 0
